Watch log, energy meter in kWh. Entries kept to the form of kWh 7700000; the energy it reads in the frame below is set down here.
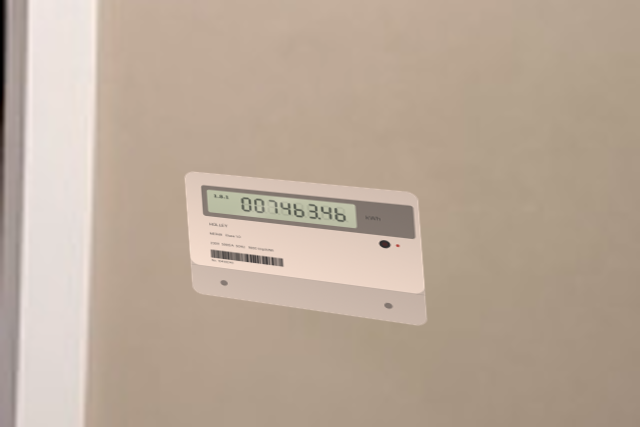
kWh 7463.46
